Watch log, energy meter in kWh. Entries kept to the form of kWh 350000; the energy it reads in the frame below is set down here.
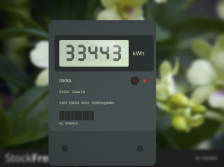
kWh 33443
